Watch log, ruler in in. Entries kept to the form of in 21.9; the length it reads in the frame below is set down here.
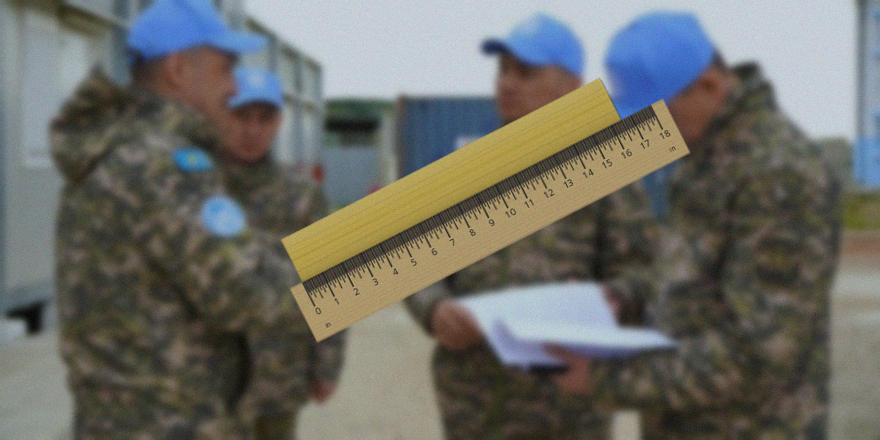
in 16.5
